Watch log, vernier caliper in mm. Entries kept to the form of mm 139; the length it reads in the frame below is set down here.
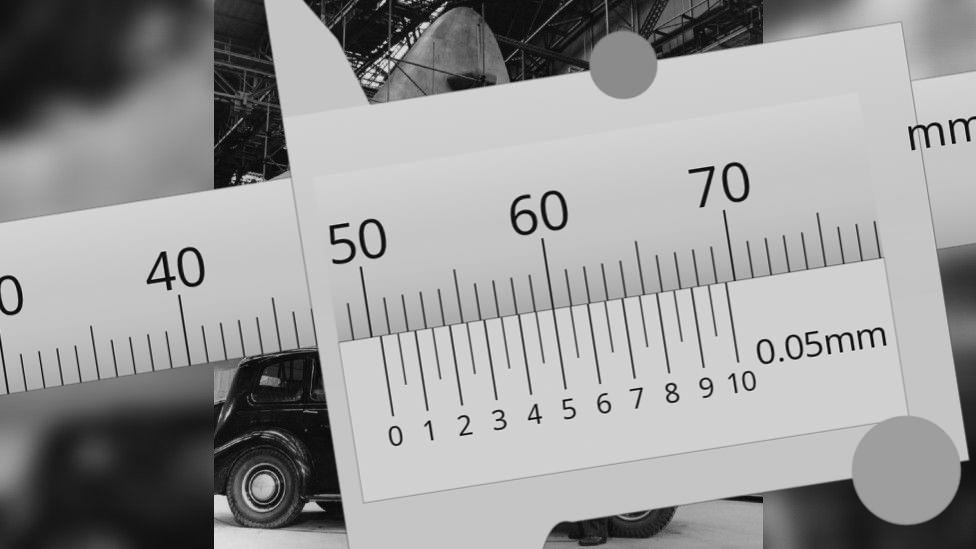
mm 50.5
